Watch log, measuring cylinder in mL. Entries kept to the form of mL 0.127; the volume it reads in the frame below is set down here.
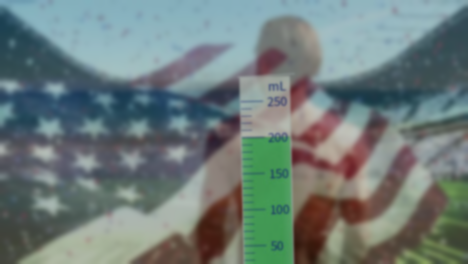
mL 200
